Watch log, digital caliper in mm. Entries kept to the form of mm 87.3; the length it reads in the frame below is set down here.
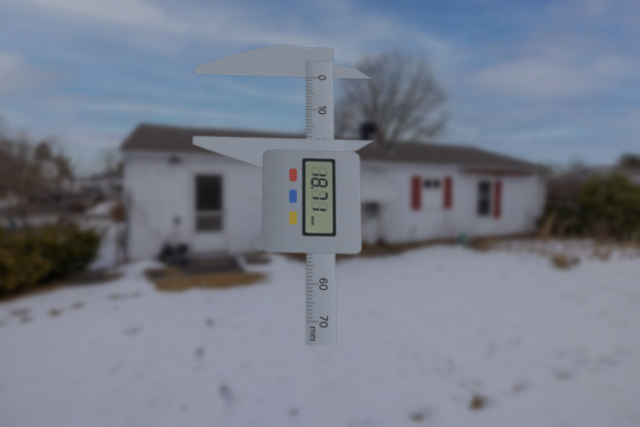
mm 18.71
